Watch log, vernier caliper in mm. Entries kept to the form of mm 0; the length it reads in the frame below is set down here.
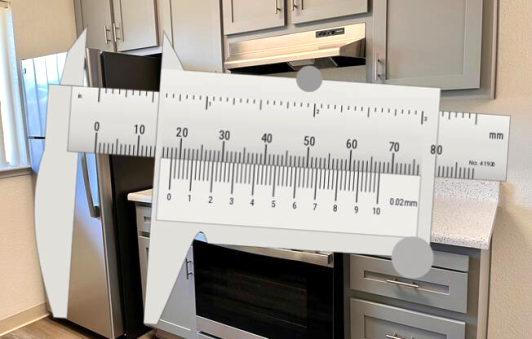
mm 18.0
